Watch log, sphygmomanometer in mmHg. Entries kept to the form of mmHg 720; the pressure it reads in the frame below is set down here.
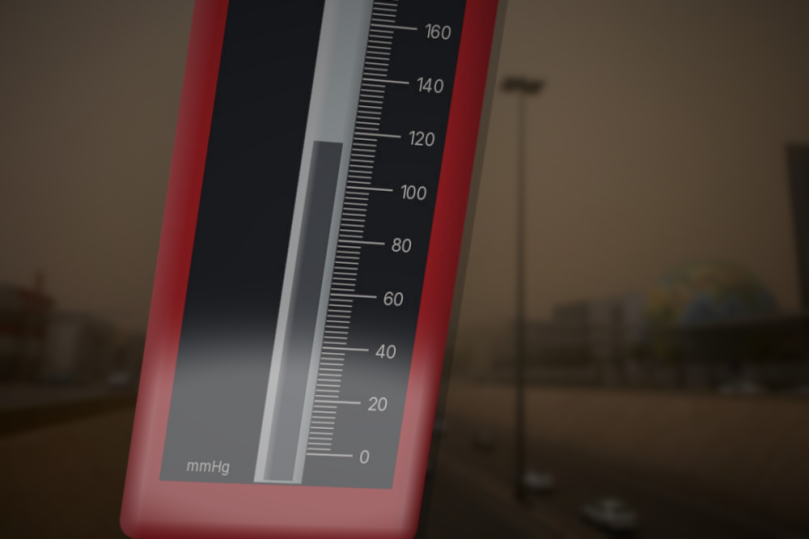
mmHg 116
